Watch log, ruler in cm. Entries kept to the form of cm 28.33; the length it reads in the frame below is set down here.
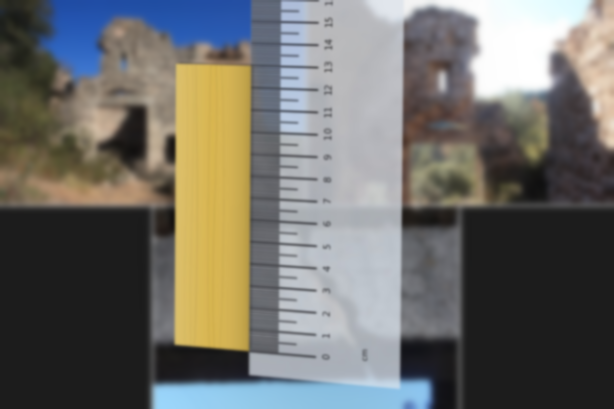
cm 13
